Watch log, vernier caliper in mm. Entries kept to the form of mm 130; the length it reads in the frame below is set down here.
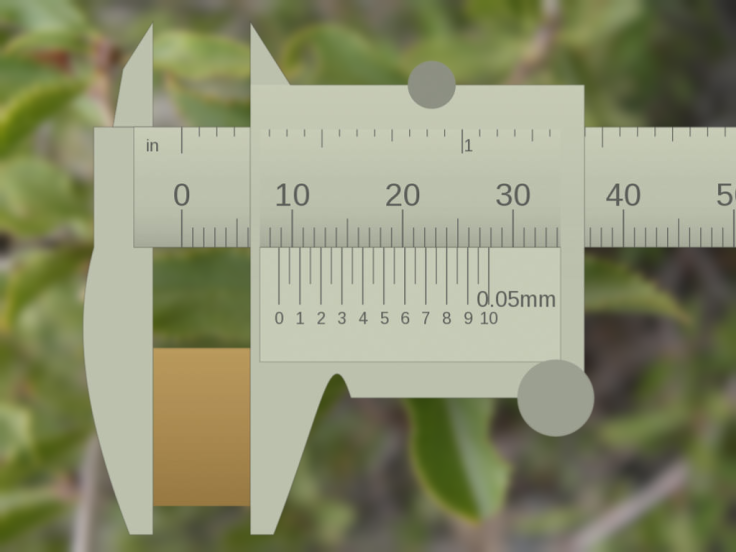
mm 8.8
